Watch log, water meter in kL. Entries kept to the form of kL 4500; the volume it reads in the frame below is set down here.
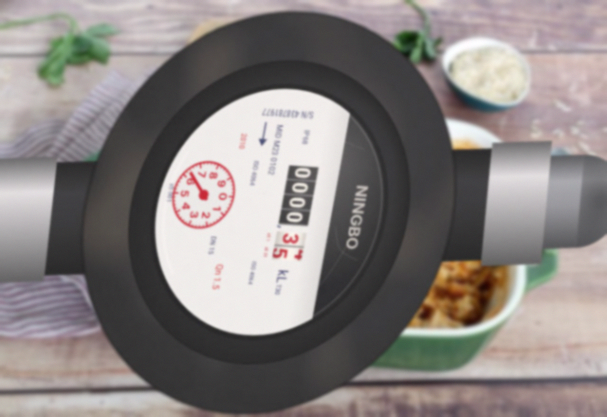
kL 0.346
